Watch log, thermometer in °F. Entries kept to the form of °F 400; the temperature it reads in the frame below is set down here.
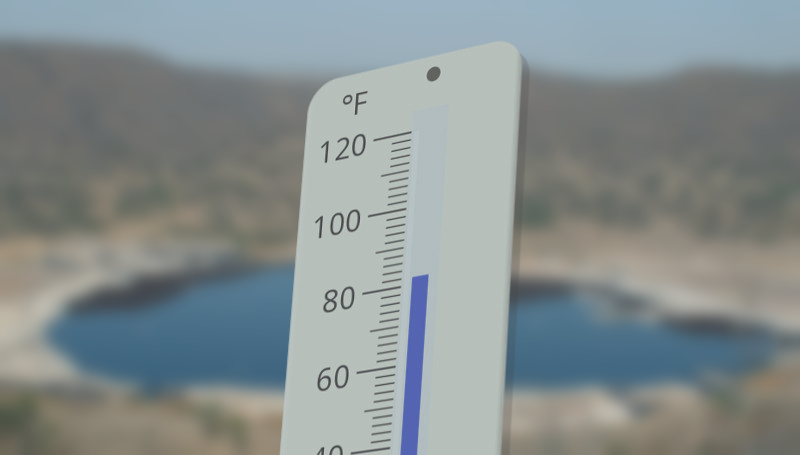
°F 82
